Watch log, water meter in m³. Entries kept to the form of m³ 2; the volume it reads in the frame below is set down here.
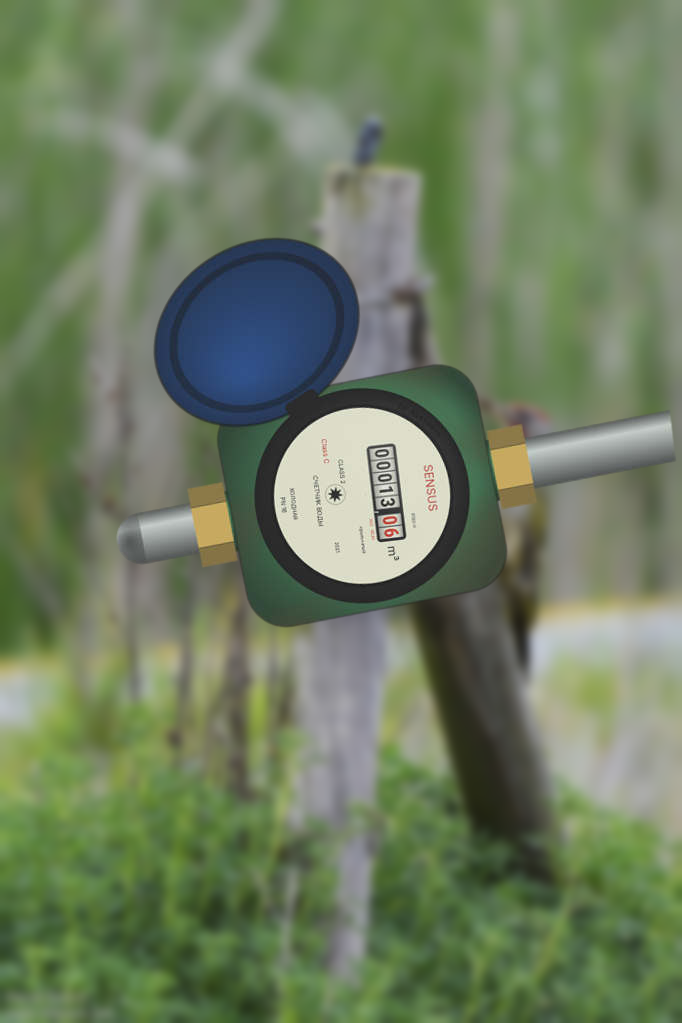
m³ 13.06
